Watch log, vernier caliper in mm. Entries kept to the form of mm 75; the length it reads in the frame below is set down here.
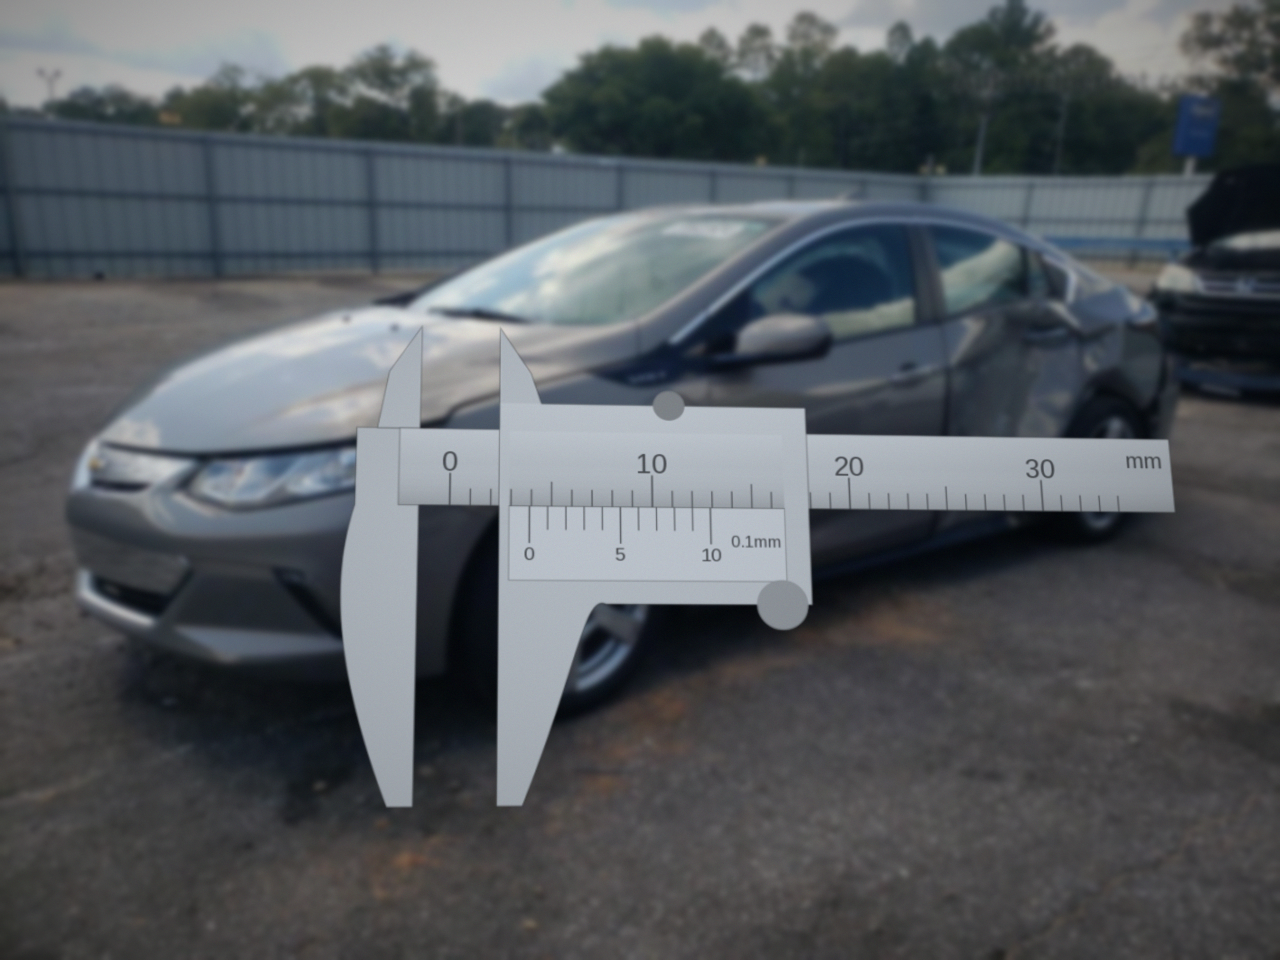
mm 3.9
